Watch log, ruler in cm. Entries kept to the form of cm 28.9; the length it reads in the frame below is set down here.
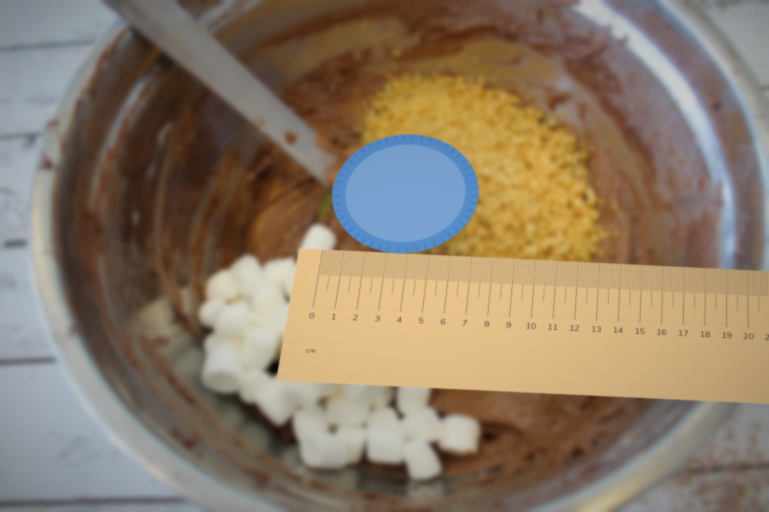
cm 7
